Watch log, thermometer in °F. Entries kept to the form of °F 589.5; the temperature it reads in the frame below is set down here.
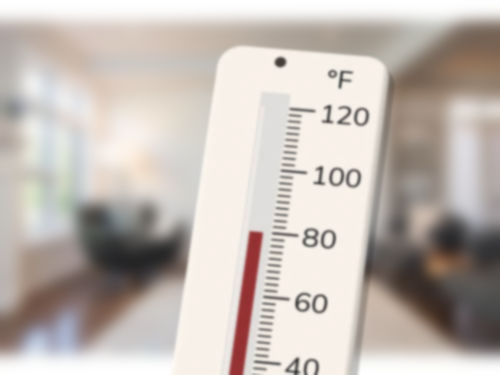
°F 80
